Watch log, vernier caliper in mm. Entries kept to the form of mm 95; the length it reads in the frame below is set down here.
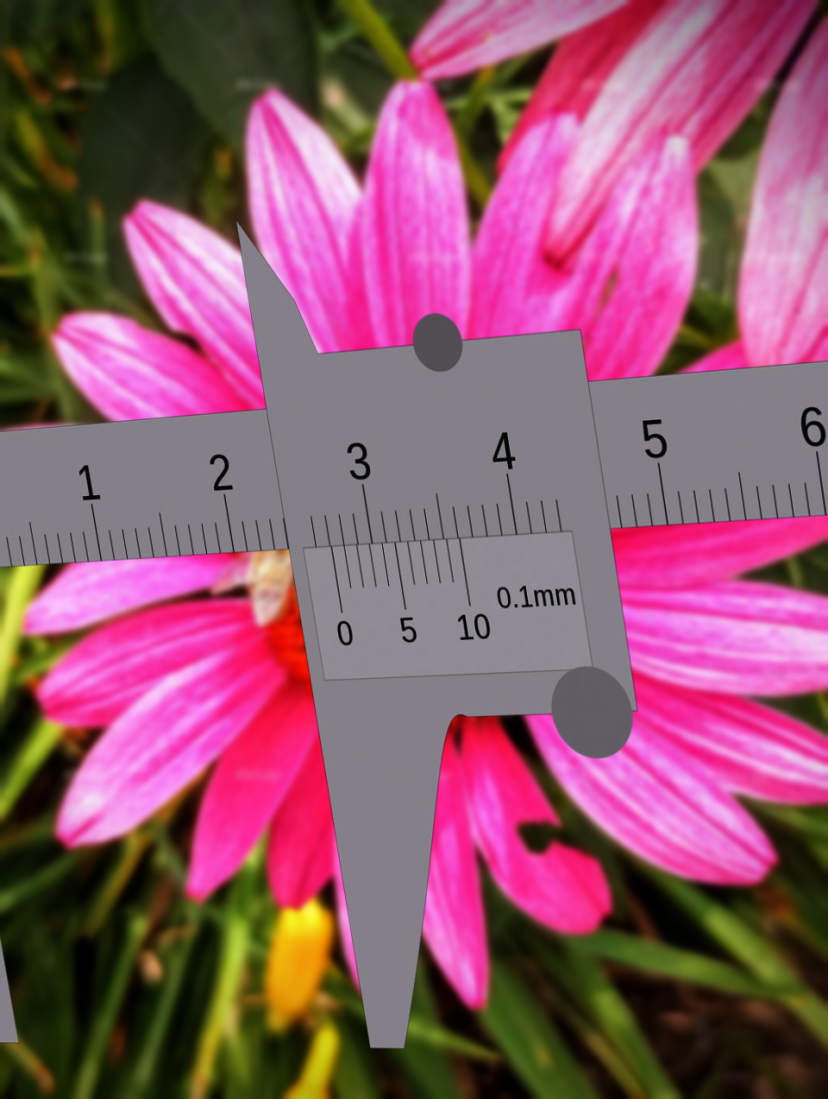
mm 27.1
